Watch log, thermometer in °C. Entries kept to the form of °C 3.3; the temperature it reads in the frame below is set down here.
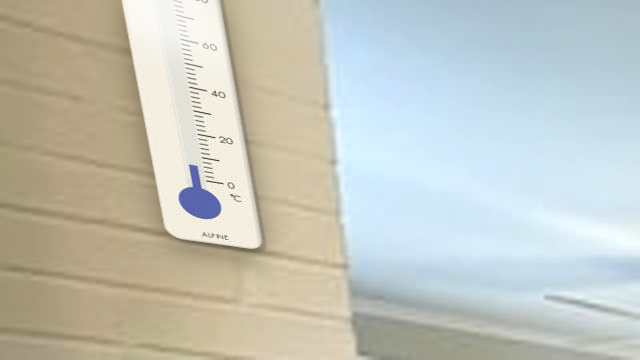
°C 6
